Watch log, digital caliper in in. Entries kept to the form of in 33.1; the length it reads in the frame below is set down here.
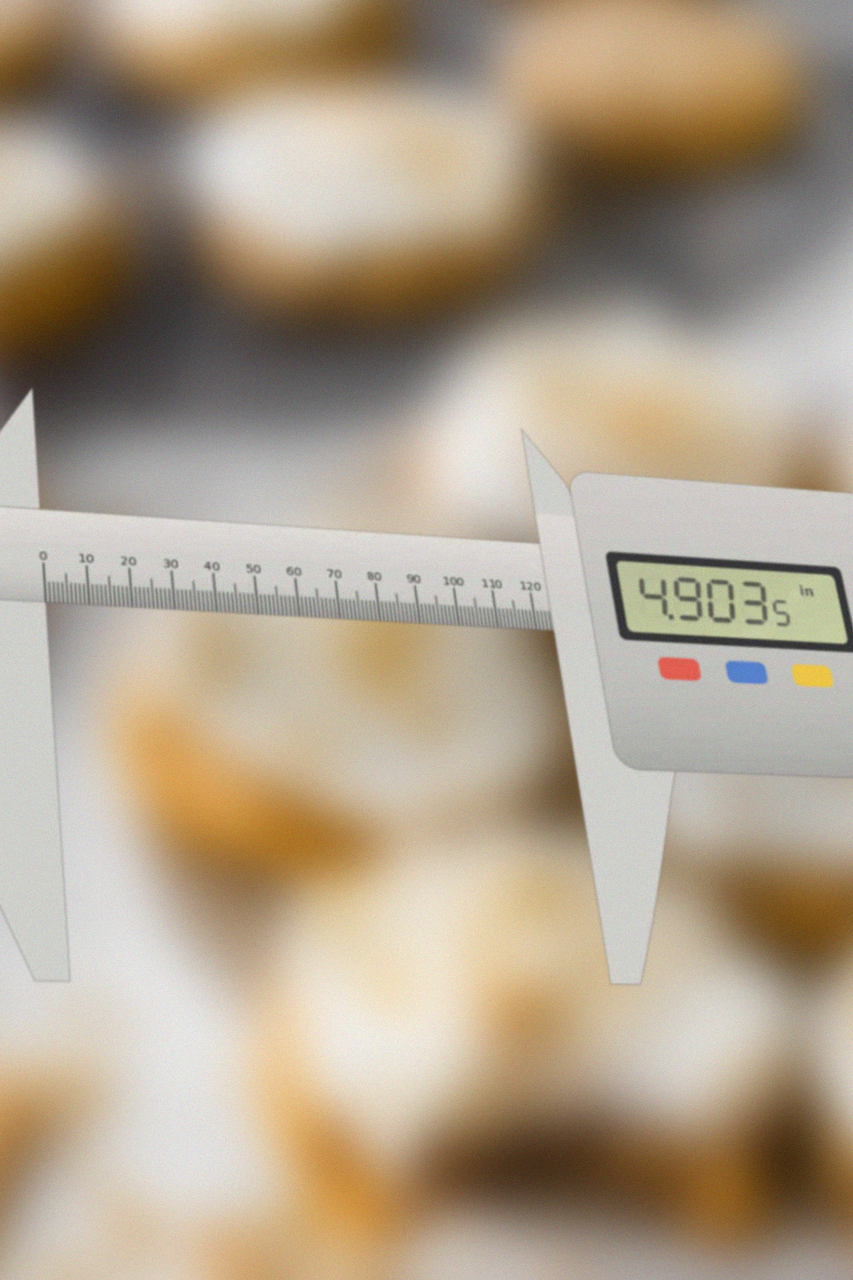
in 4.9035
